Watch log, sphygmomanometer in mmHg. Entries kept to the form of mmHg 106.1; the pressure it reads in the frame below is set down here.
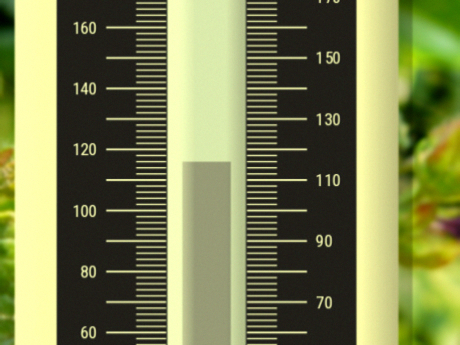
mmHg 116
